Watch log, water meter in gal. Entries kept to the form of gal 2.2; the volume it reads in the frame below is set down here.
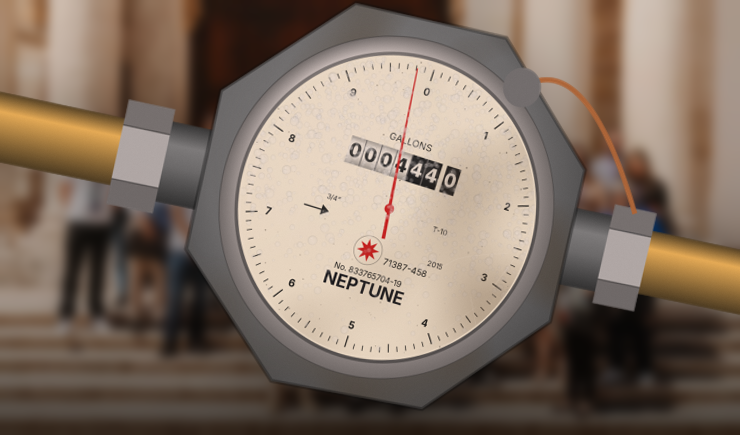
gal 4439.8
